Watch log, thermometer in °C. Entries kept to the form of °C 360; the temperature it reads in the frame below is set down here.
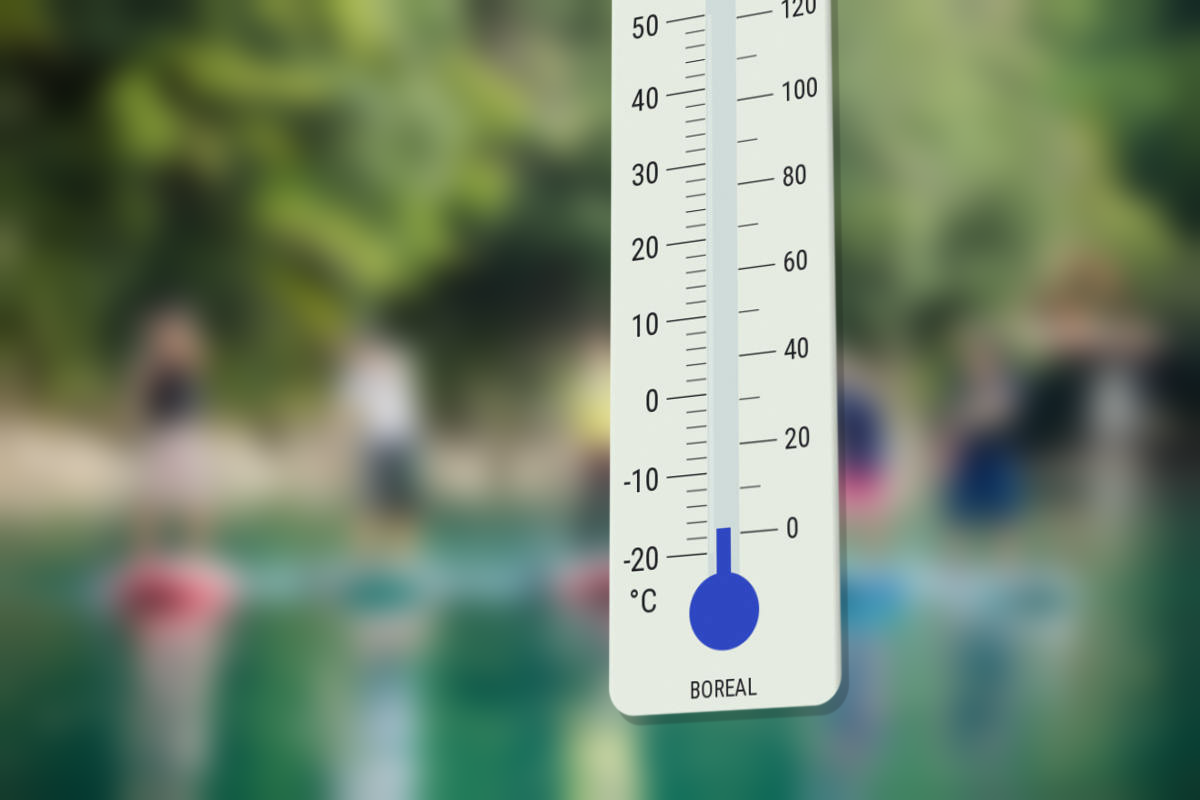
°C -17
